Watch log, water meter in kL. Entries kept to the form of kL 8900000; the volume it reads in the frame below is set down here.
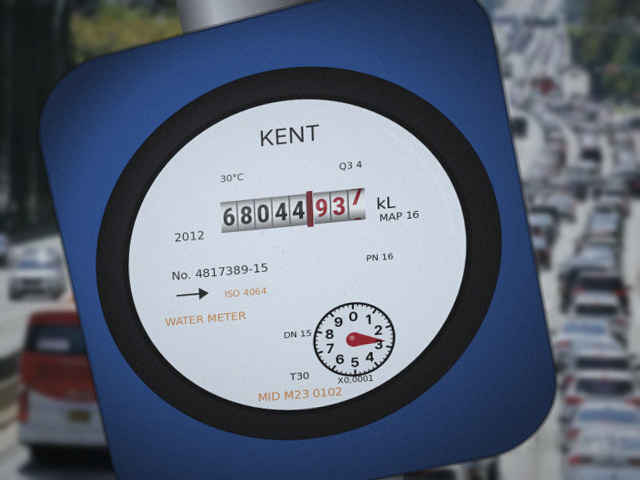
kL 68044.9372
